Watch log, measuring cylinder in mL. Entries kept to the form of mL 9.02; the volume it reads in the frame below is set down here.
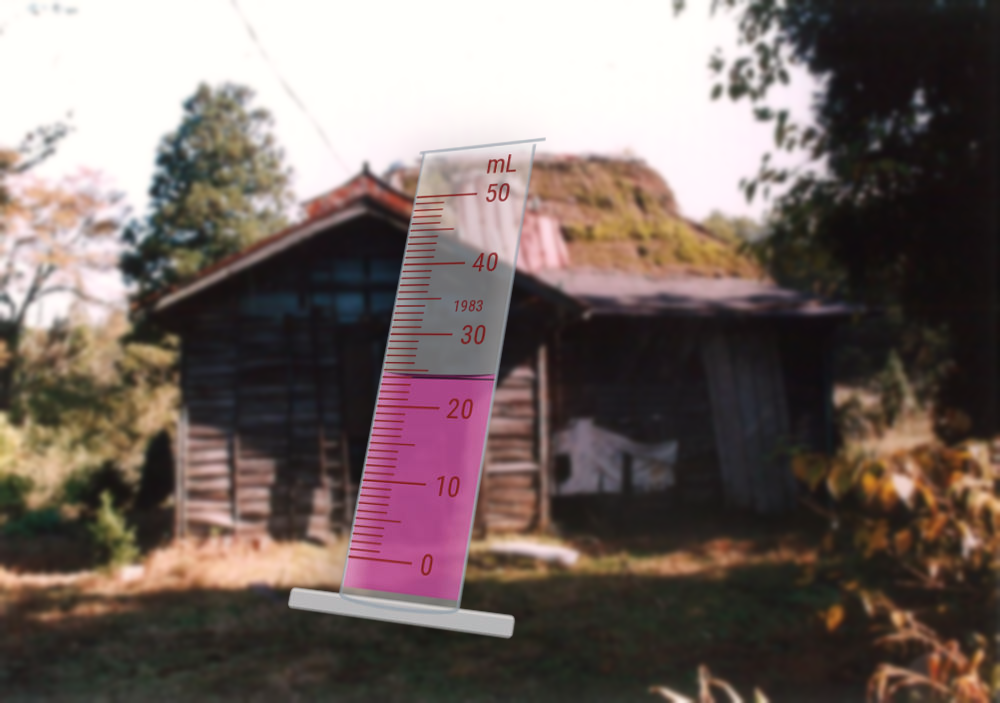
mL 24
